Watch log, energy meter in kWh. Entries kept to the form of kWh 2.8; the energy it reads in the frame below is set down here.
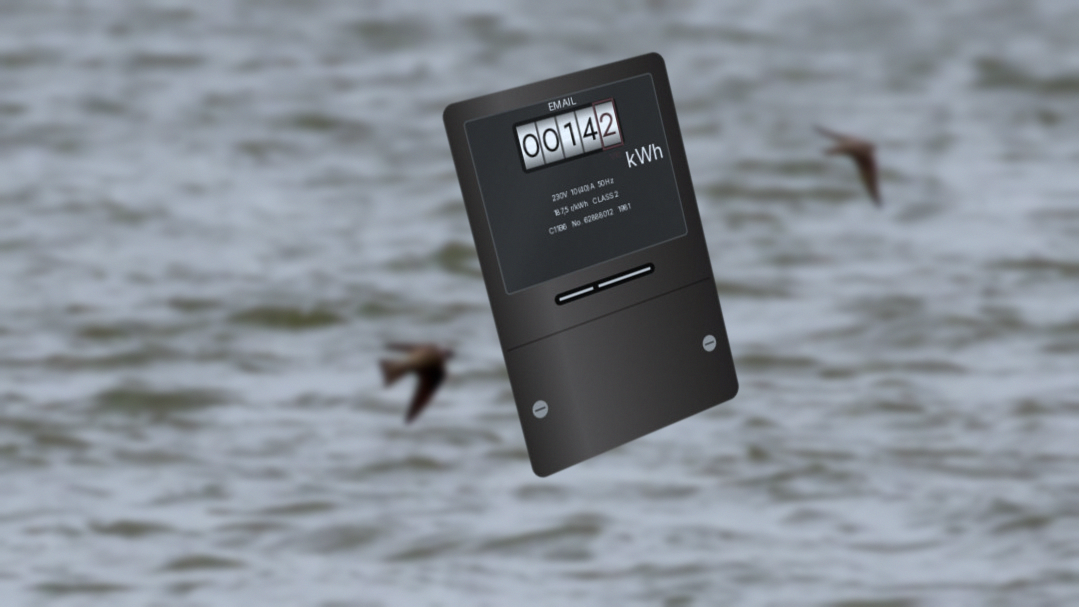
kWh 14.2
